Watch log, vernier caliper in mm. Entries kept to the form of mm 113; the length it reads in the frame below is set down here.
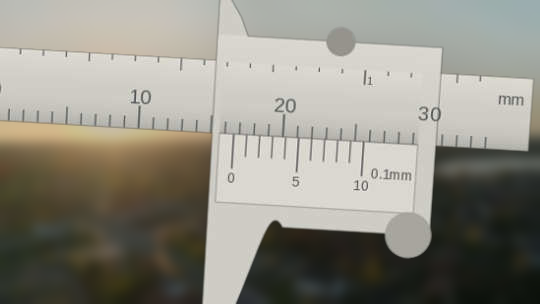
mm 16.6
